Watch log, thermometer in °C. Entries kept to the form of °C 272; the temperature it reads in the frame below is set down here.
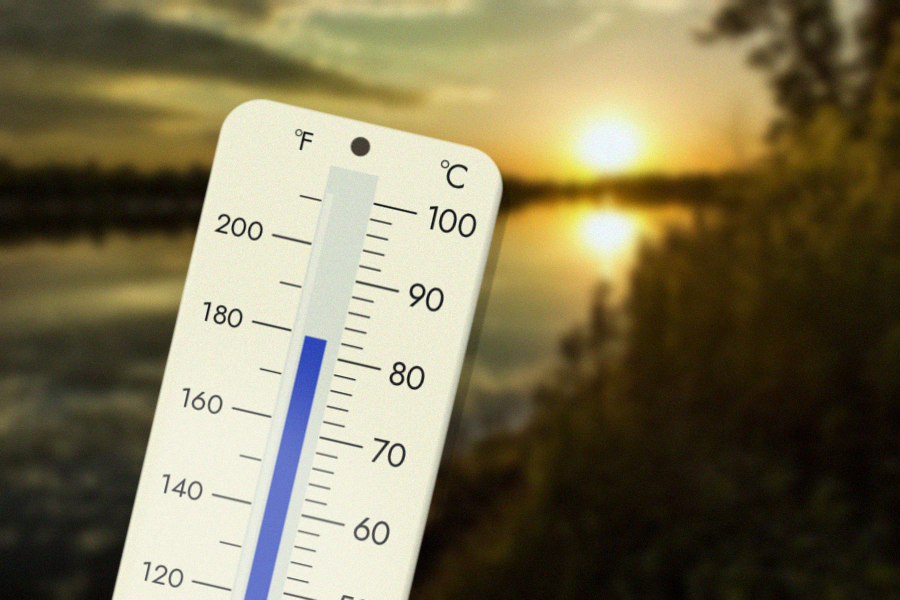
°C 82
